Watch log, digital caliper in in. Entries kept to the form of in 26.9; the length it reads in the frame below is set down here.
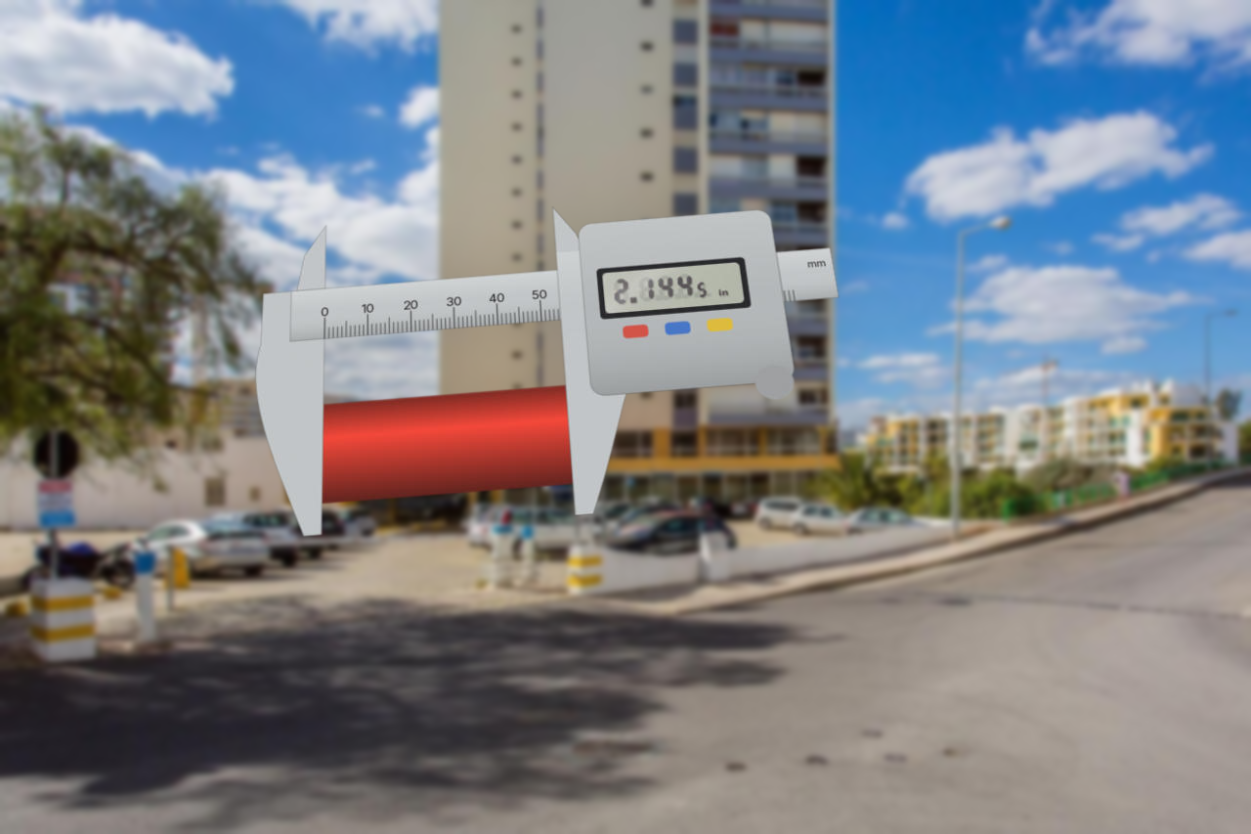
in 2.1445
